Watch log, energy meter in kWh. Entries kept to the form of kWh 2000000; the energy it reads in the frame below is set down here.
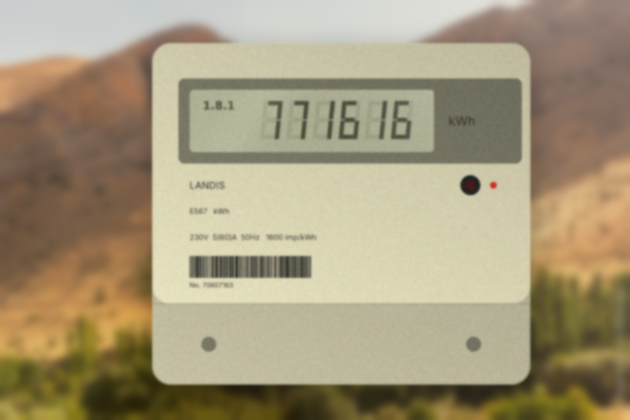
kWh 771616
